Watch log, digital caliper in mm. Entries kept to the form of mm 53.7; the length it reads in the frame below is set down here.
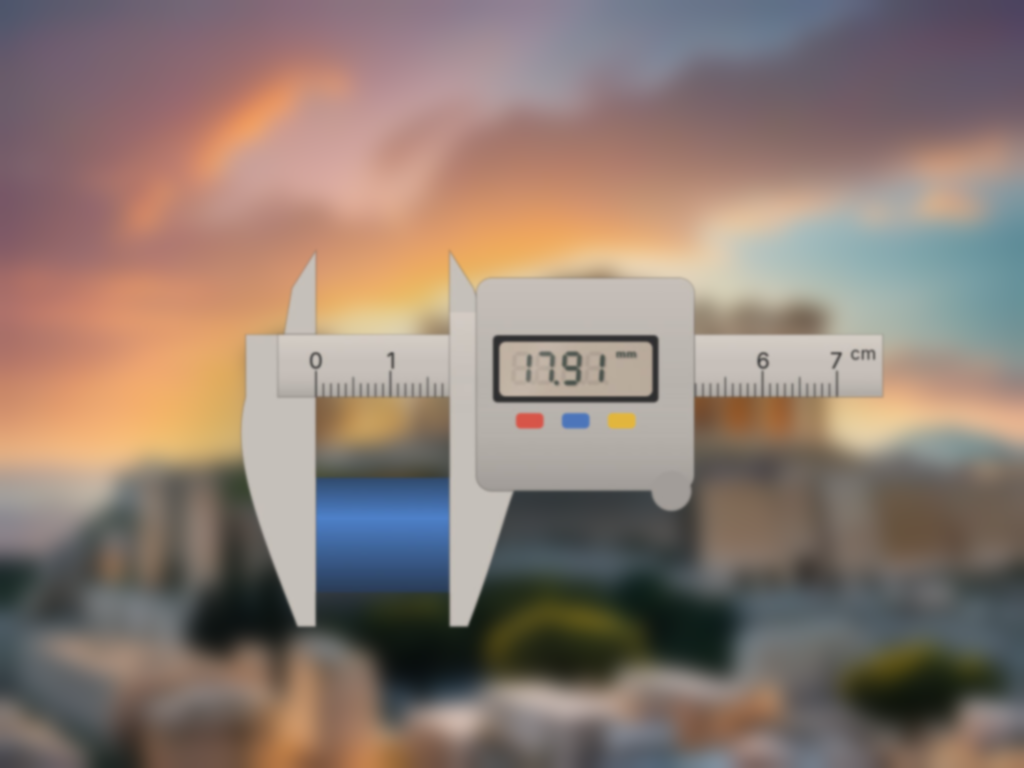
mm 17.91
